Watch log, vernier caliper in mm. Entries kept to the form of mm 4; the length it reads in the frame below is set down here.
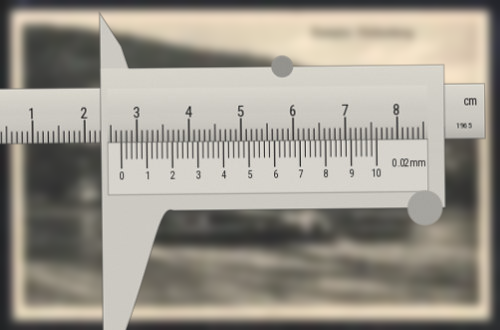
mm 27.0
